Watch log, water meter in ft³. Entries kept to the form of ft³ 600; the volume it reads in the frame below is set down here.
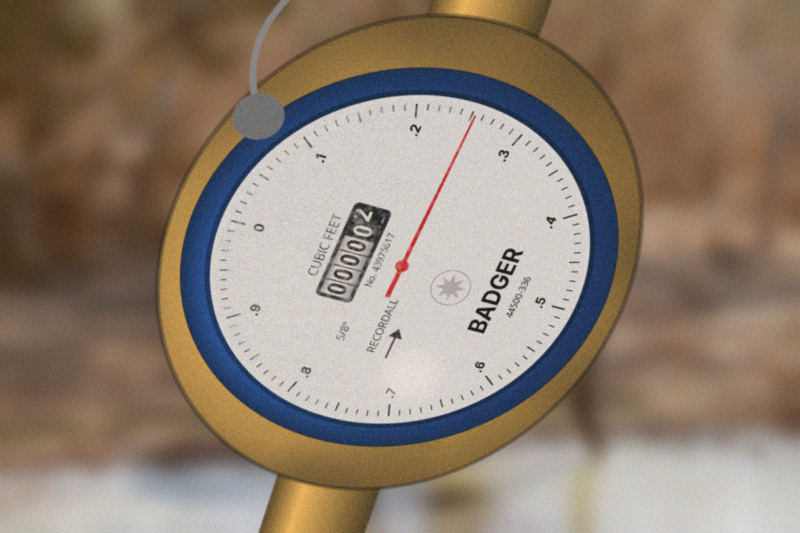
ft³ 2.25
